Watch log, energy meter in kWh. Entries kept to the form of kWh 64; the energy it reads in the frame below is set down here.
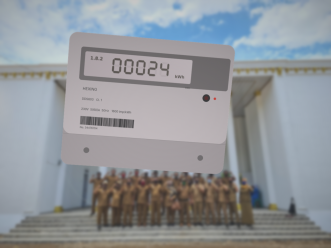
kWh 24
